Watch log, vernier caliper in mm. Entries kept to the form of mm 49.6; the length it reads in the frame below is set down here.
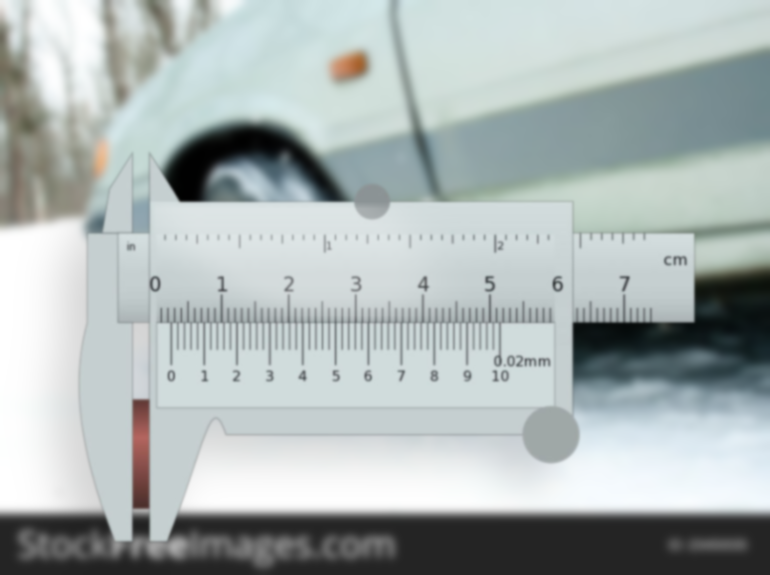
mm 2.5
